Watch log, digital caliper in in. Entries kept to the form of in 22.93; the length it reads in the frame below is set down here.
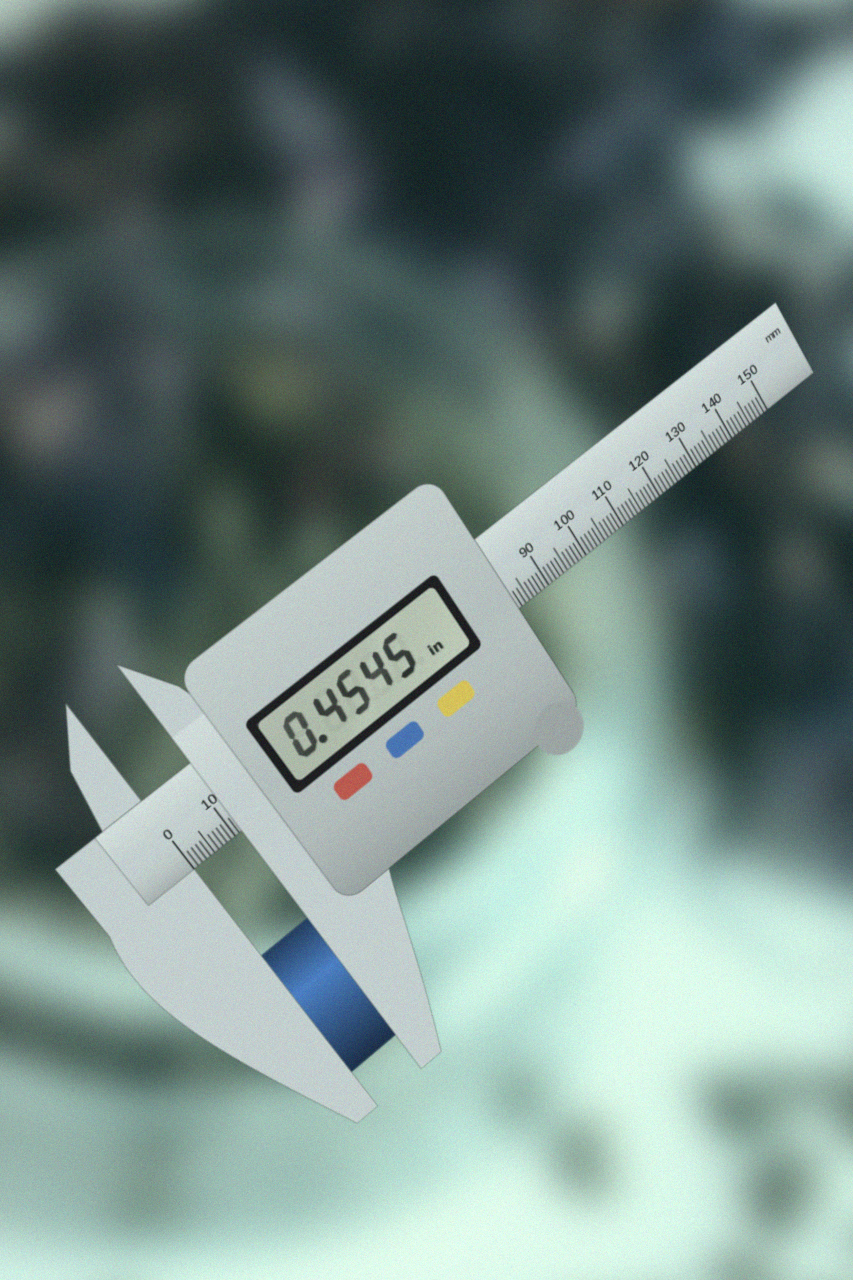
in 0.4545
